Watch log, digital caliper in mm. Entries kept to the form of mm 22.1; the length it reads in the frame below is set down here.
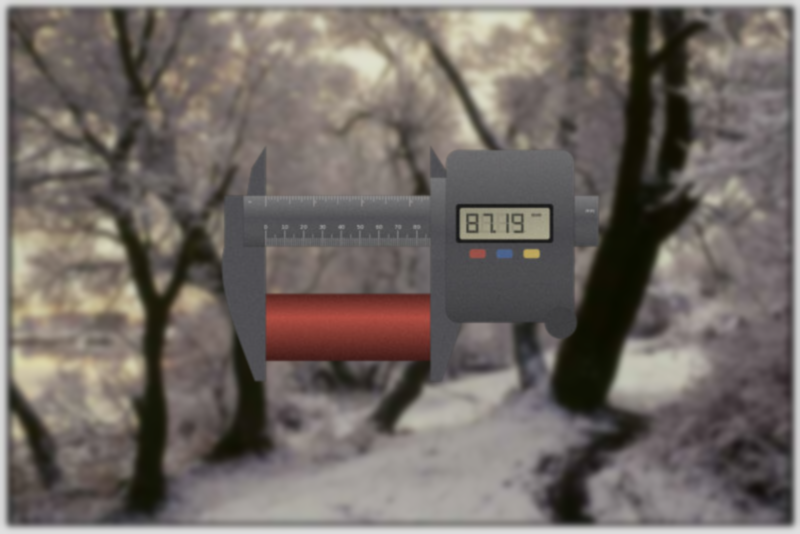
mm 87.19
